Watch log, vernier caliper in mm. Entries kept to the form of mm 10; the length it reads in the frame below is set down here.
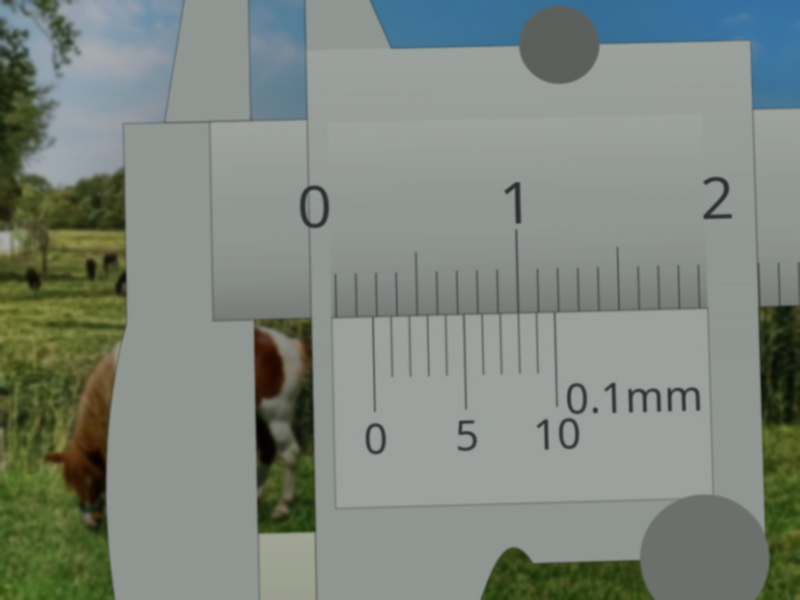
mm 2.8
